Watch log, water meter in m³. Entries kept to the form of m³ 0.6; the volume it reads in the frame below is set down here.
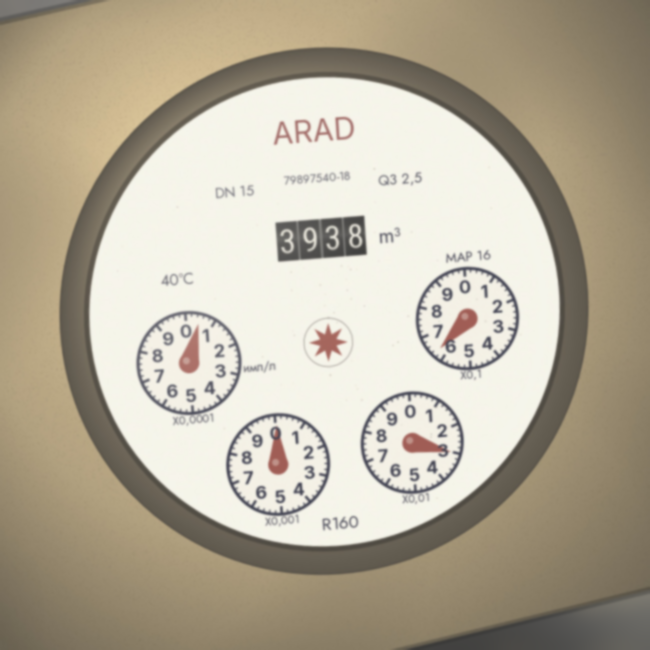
m³ 3938.6300
